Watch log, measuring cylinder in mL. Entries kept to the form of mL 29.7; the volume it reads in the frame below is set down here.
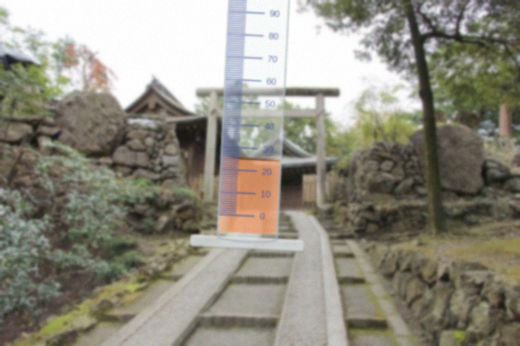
mL 25
